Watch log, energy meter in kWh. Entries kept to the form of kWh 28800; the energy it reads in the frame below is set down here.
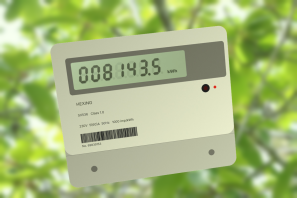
kWh 8143.5
